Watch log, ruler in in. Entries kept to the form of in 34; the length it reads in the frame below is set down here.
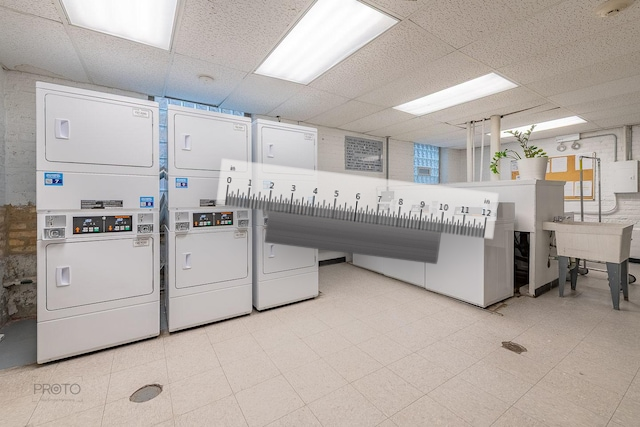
in 8
